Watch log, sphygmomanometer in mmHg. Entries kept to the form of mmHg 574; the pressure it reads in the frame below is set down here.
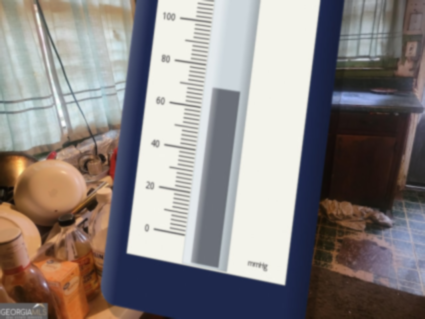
mmHg 70
